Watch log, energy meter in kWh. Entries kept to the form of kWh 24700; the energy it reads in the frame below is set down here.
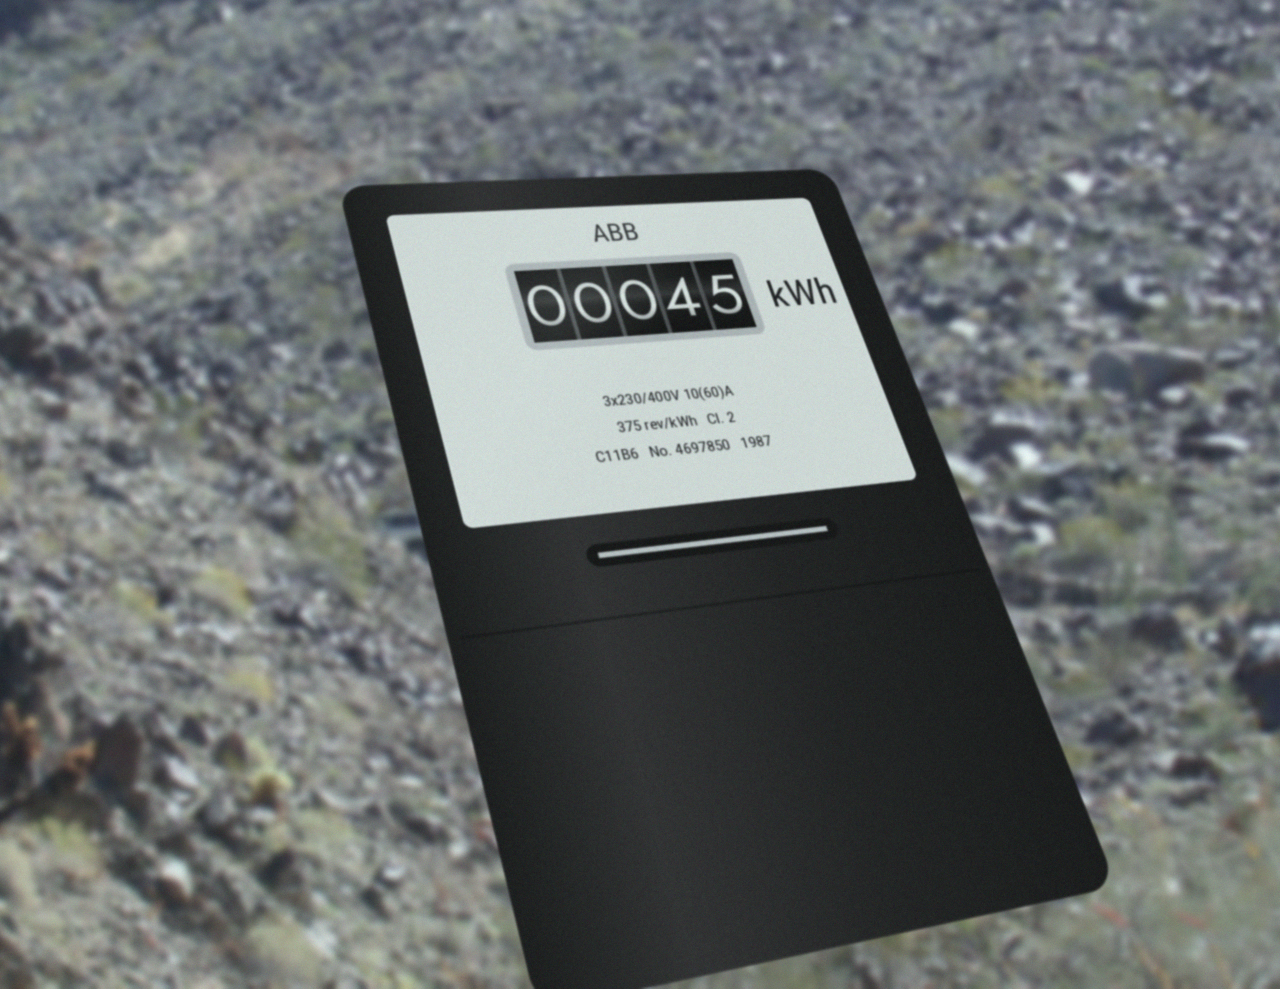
kWh 45
